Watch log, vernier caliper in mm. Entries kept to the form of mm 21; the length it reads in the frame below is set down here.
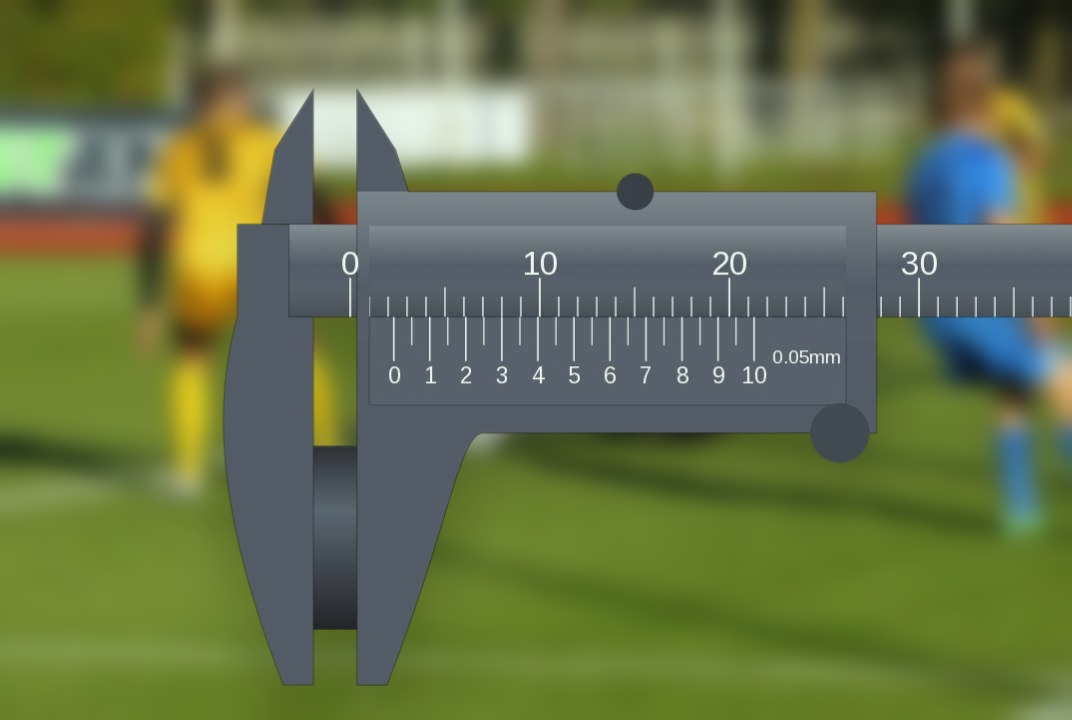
mm 2.3
